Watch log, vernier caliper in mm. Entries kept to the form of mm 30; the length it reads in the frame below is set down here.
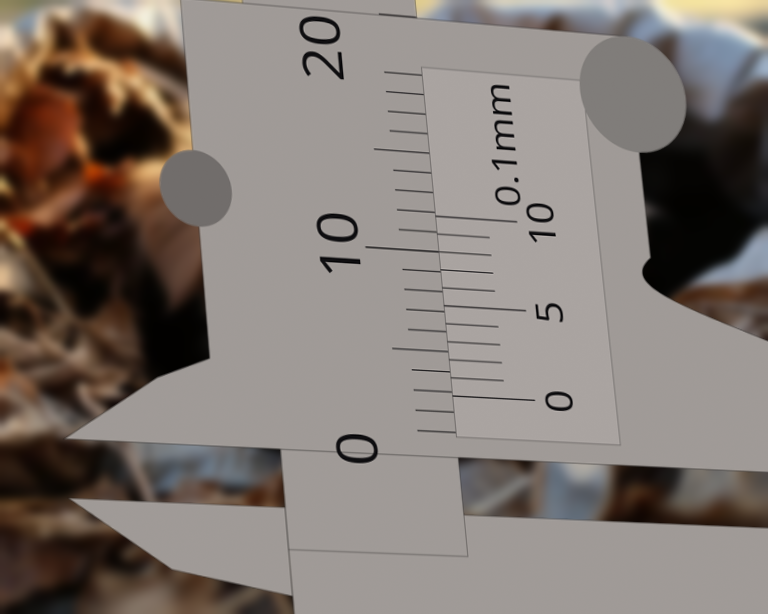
mm 2.8
